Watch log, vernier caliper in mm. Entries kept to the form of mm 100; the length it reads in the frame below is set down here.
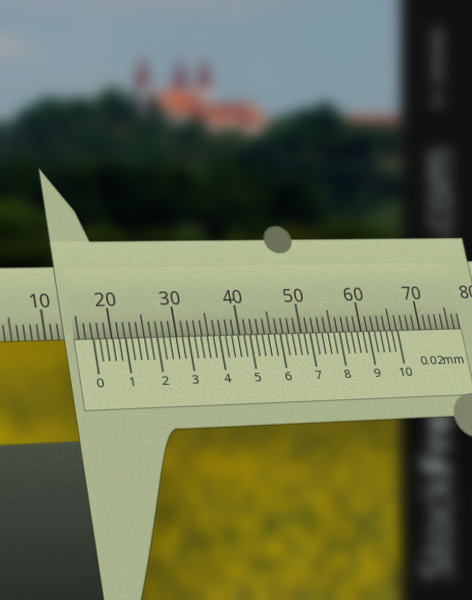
mm 17.2
